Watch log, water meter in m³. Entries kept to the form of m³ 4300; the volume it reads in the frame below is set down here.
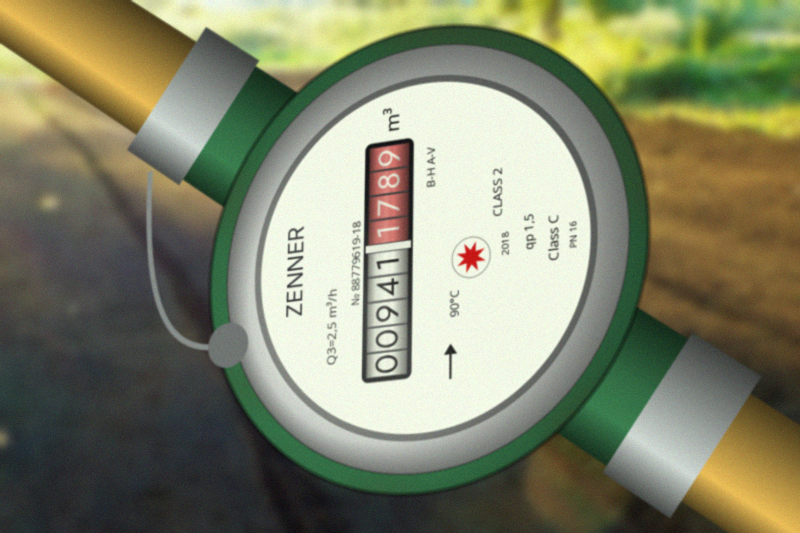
m³ 941.1789
